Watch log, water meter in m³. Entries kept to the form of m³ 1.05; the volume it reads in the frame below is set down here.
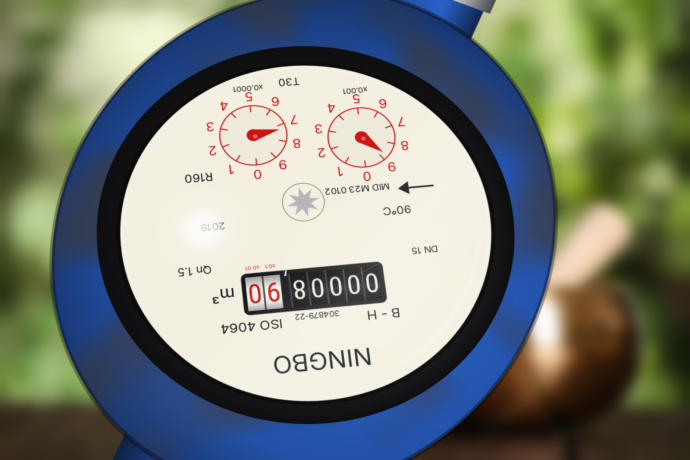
m³ 8.9087
